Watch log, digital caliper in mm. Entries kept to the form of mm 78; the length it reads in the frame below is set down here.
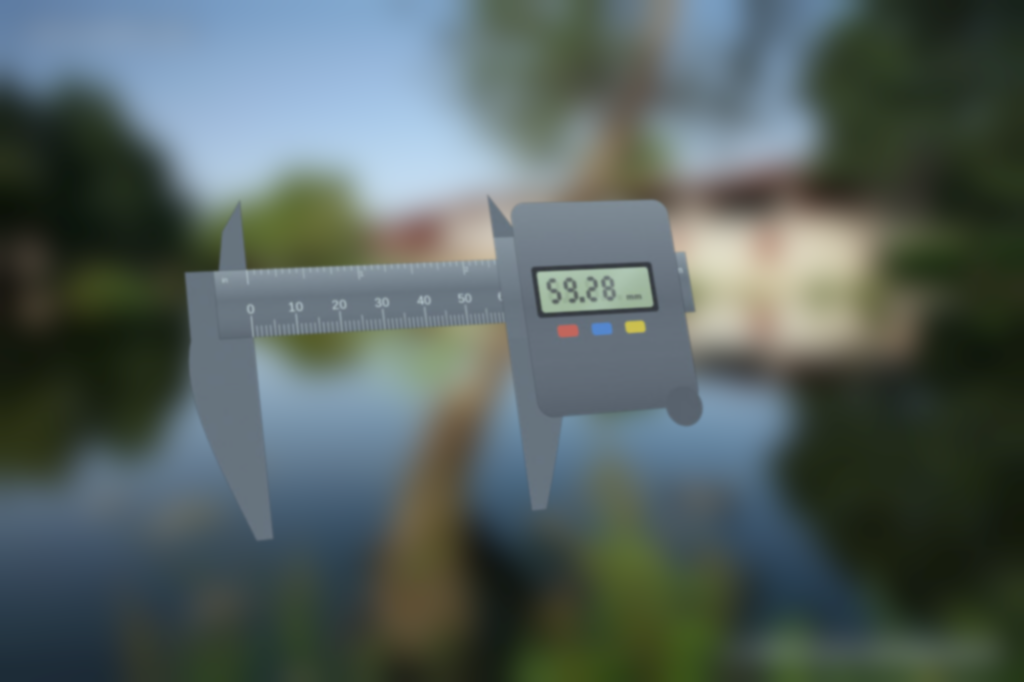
mm 59.28
